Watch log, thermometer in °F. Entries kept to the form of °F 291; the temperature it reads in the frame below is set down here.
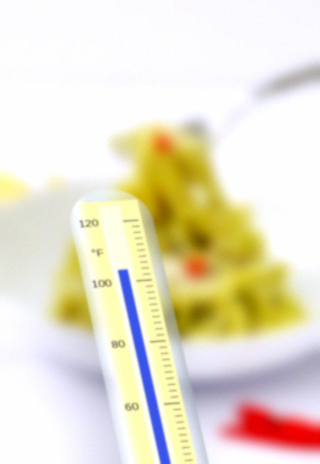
°F 104
